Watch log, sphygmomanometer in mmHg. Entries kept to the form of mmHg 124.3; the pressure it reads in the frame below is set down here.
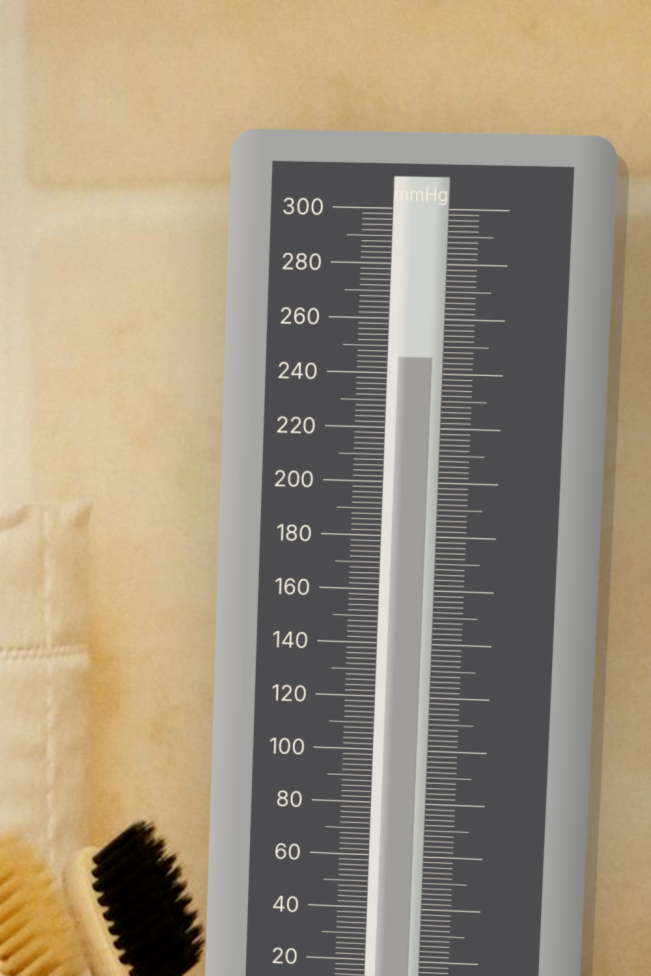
mmHg 246
